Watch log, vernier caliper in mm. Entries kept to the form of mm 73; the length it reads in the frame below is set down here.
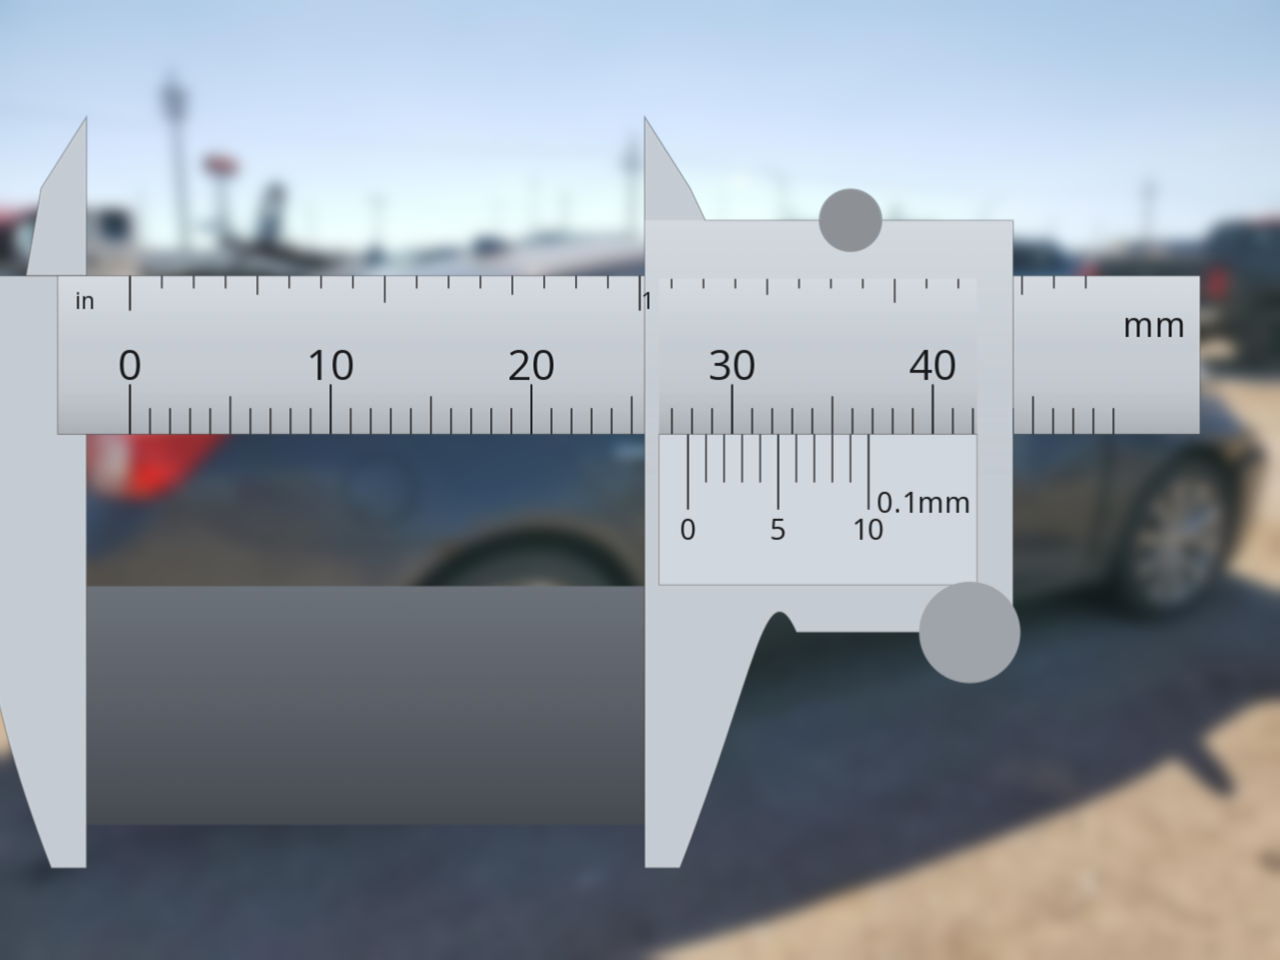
mm 27.8
